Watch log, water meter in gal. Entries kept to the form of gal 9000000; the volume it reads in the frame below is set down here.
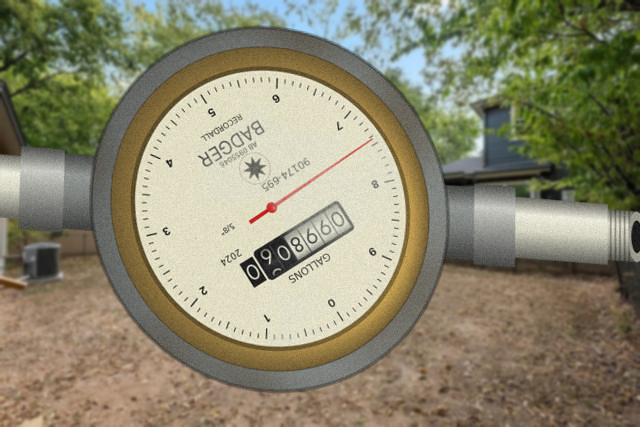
gal 998057.4
